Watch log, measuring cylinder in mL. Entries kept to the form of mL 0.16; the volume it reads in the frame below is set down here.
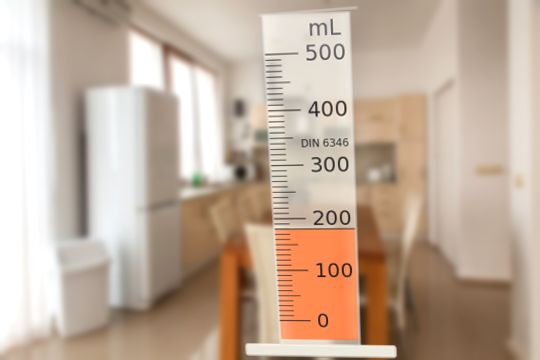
mL 180
